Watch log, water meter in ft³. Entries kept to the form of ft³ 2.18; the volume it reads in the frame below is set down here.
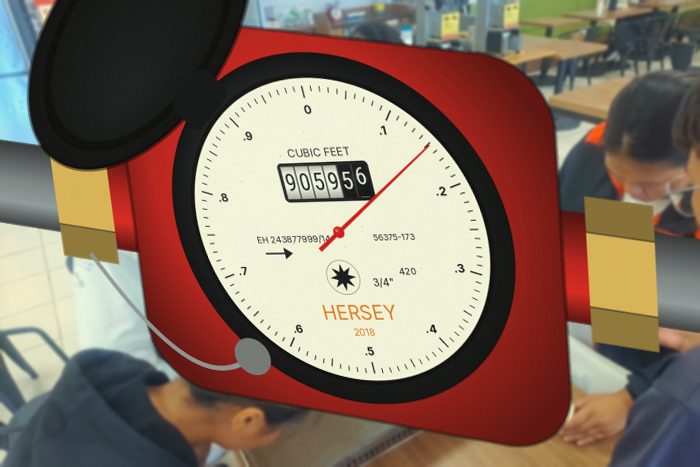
ft³ 905956.15
